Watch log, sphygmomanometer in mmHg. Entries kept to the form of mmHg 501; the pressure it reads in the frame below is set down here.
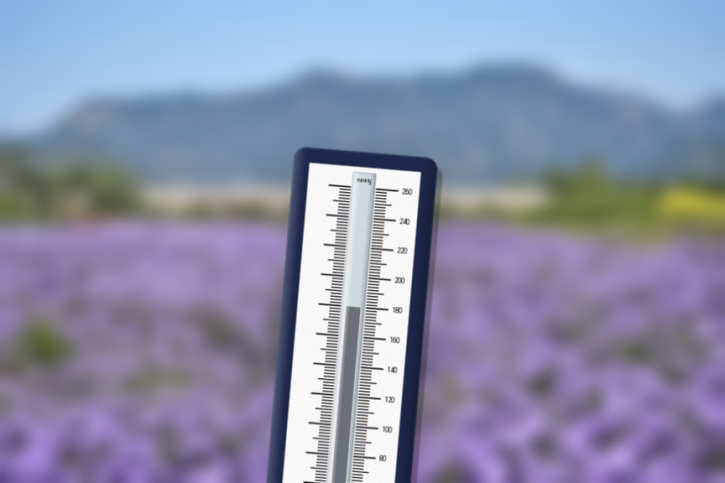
mmHg 180
